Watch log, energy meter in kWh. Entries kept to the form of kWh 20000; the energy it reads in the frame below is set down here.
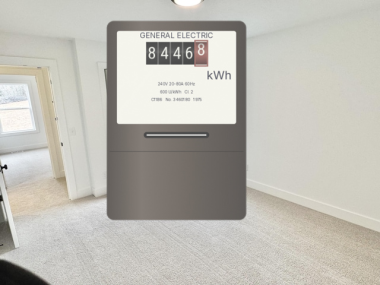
kWh 8446.8
